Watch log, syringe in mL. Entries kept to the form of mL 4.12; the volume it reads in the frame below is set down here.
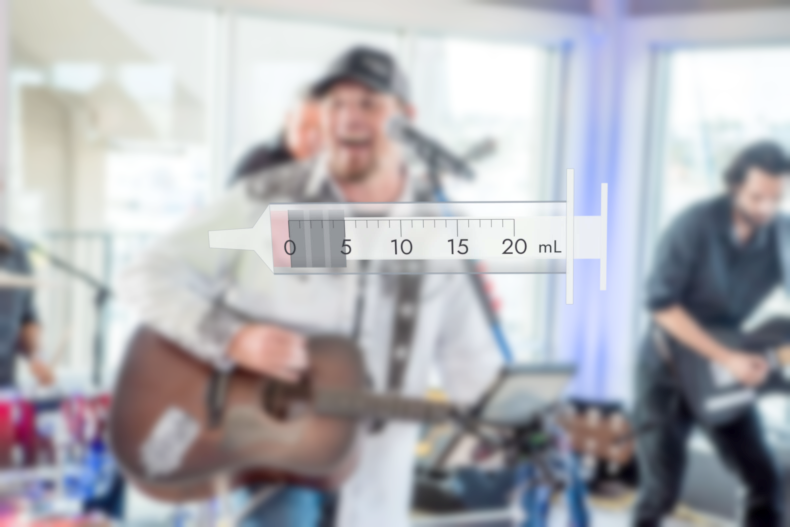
mL 0
